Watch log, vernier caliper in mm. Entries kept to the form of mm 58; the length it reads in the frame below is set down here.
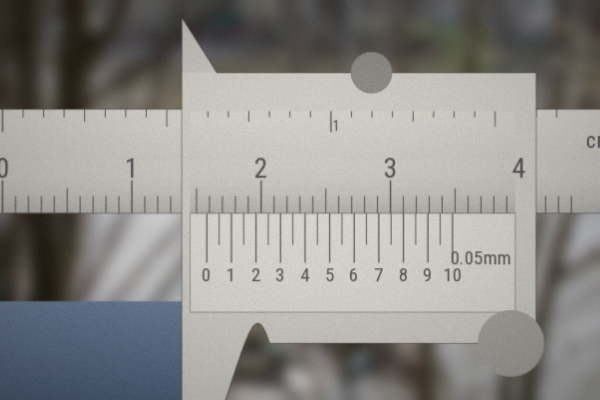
mm 15.8
